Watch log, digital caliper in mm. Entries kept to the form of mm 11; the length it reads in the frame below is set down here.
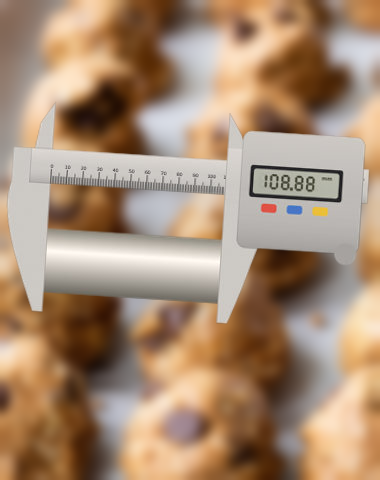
mm 108.88
